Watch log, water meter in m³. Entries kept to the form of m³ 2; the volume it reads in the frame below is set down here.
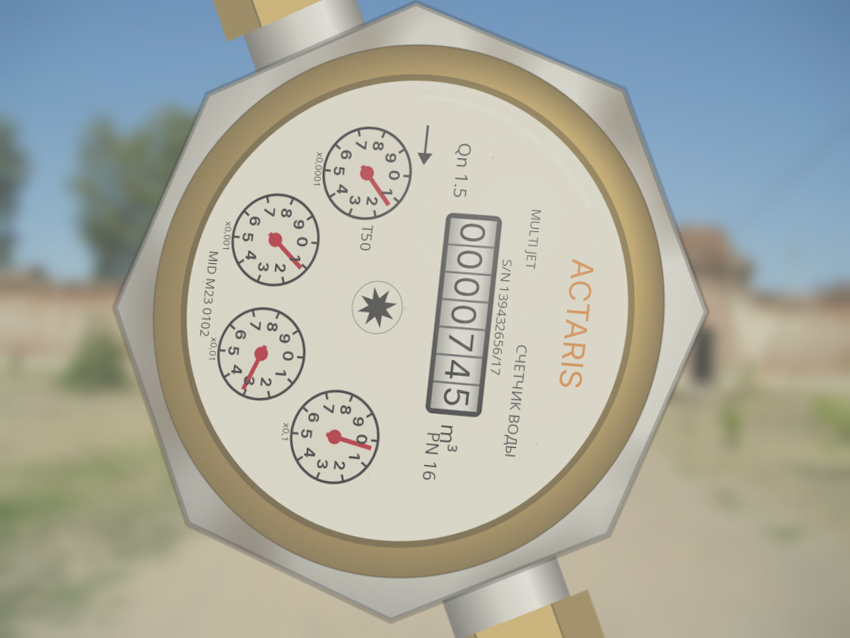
m³ 745.0311
